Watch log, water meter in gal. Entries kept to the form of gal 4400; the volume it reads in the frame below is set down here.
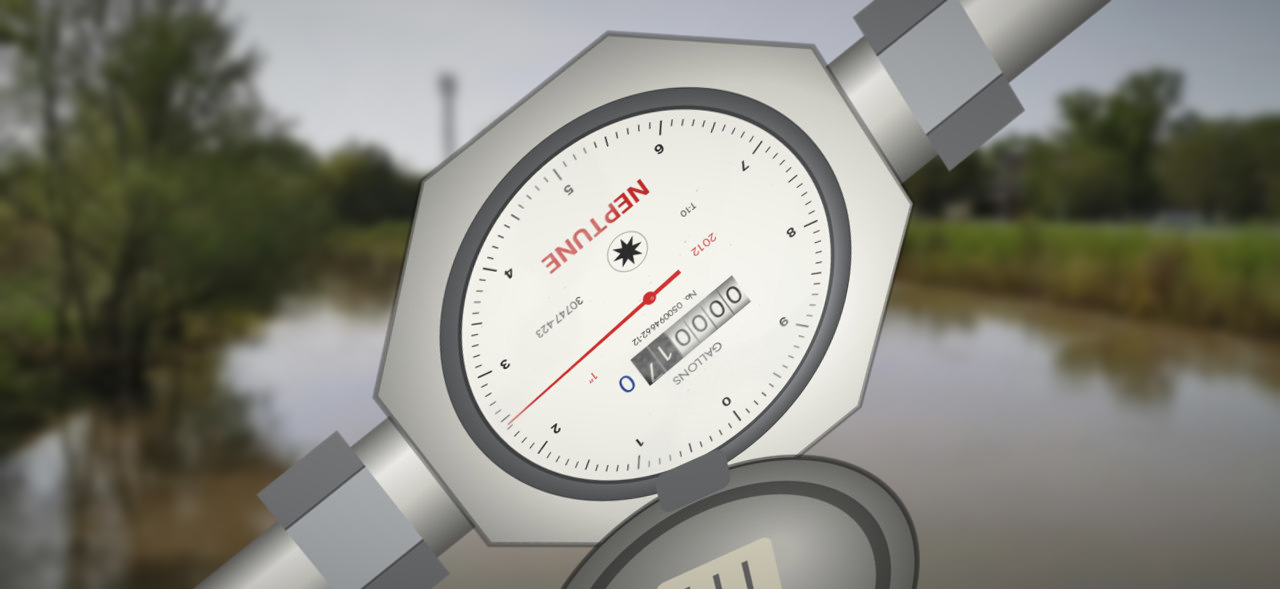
gal 172.4
